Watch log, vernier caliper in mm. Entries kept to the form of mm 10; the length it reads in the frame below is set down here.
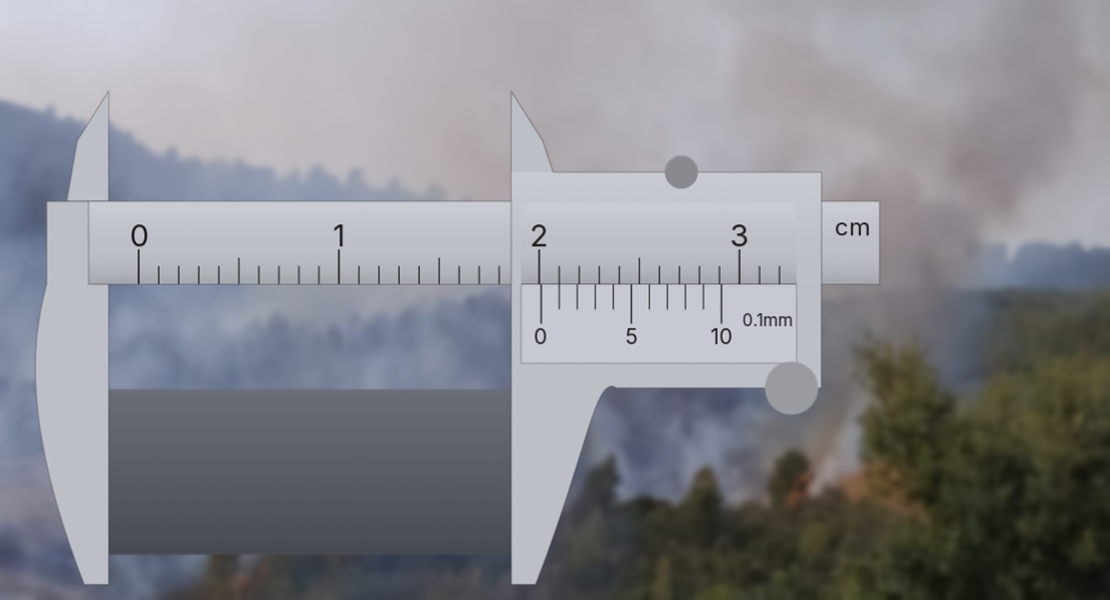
mm 20.1
